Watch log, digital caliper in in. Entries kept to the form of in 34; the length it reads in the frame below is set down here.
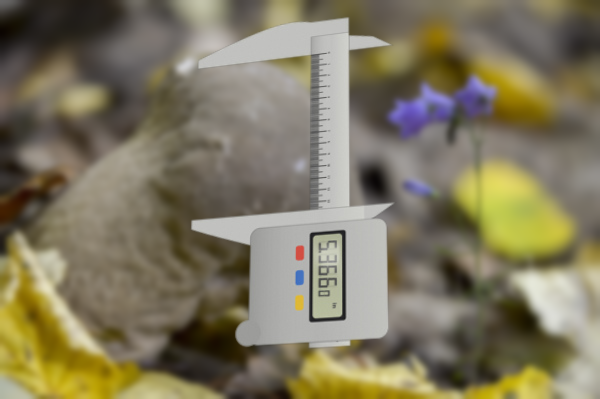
in 5.3660
